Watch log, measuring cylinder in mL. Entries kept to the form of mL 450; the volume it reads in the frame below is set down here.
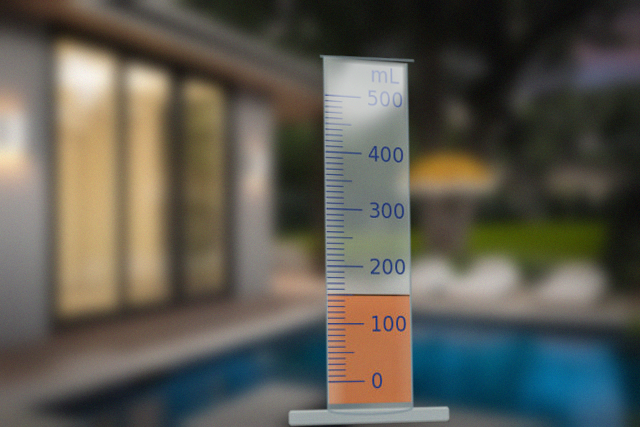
mL 150
